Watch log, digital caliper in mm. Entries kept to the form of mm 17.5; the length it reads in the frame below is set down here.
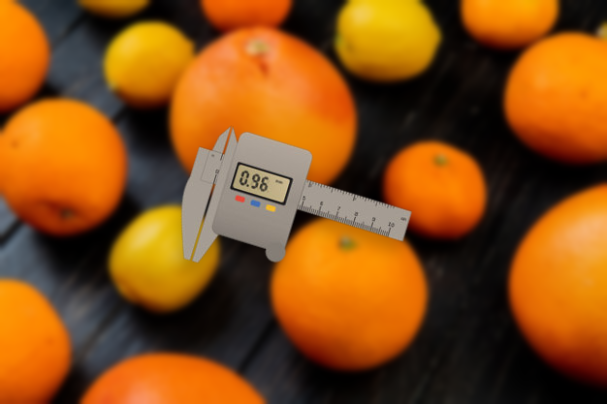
mm 0.96
